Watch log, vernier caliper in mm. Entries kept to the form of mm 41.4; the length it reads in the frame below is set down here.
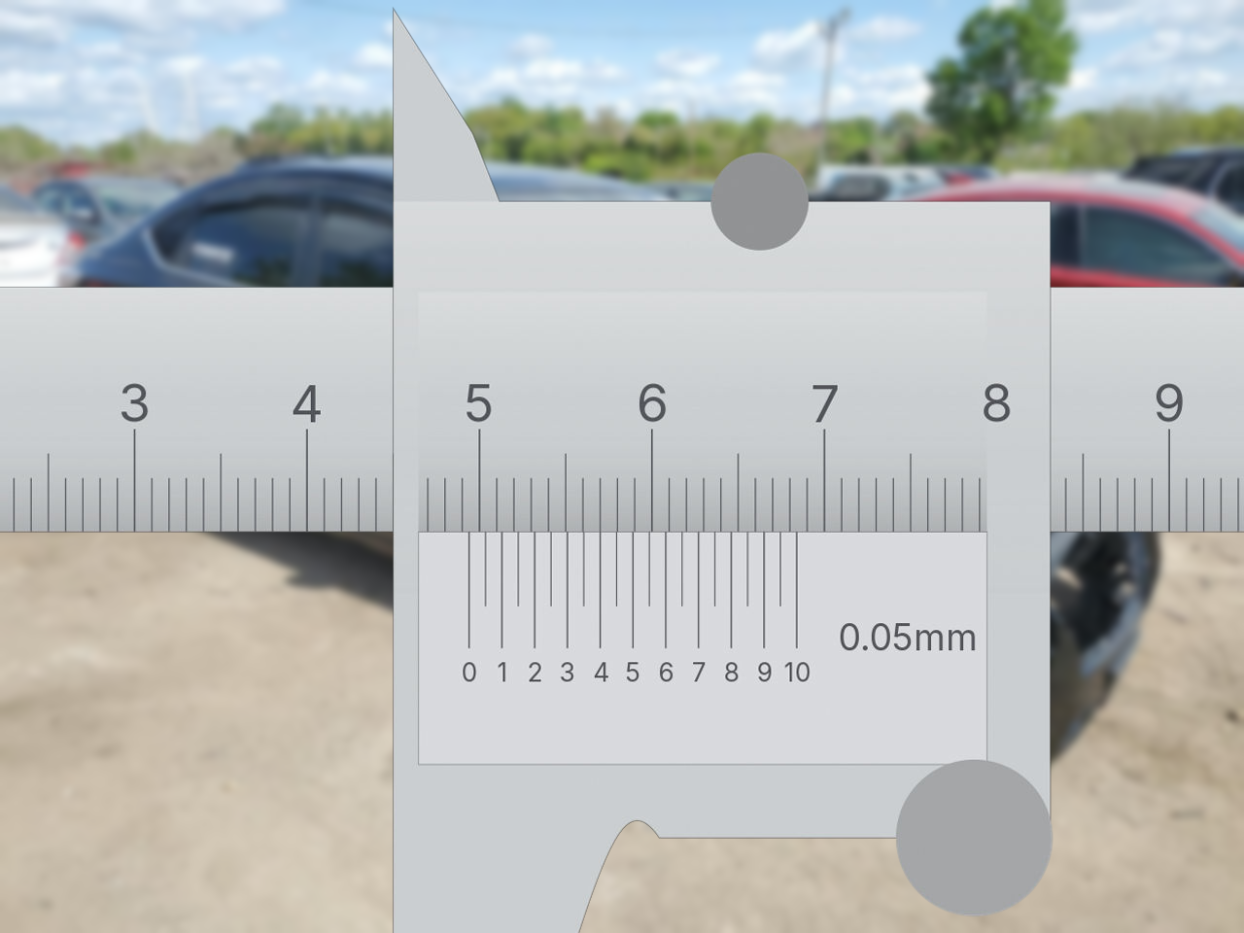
mm 49.4
